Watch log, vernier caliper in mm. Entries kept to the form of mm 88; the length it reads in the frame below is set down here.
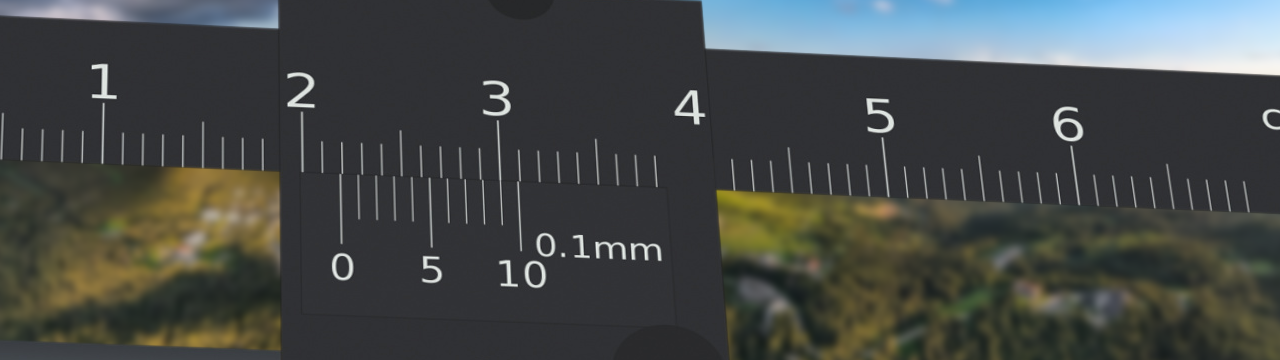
mm 21.9
